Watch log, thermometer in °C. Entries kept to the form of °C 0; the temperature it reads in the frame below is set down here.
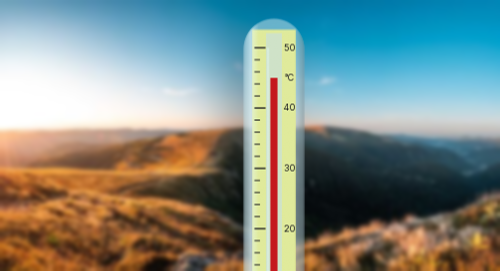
°C 45
